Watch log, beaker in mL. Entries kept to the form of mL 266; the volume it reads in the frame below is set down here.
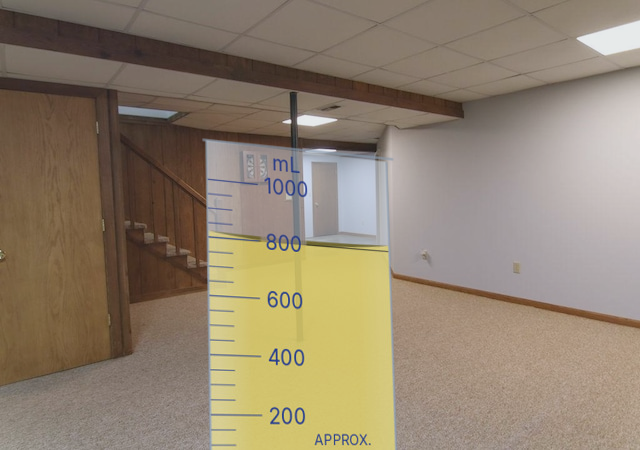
mL 800
